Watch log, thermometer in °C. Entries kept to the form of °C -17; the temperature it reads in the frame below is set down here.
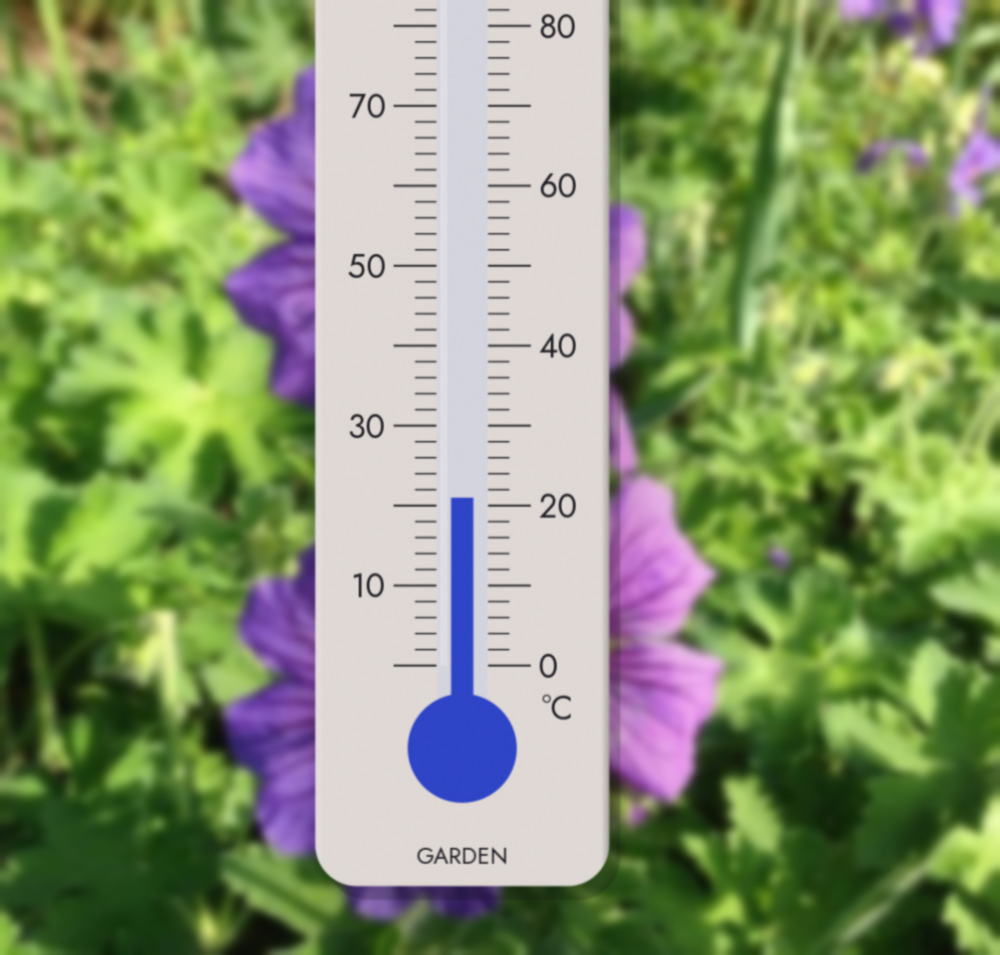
°C 21
